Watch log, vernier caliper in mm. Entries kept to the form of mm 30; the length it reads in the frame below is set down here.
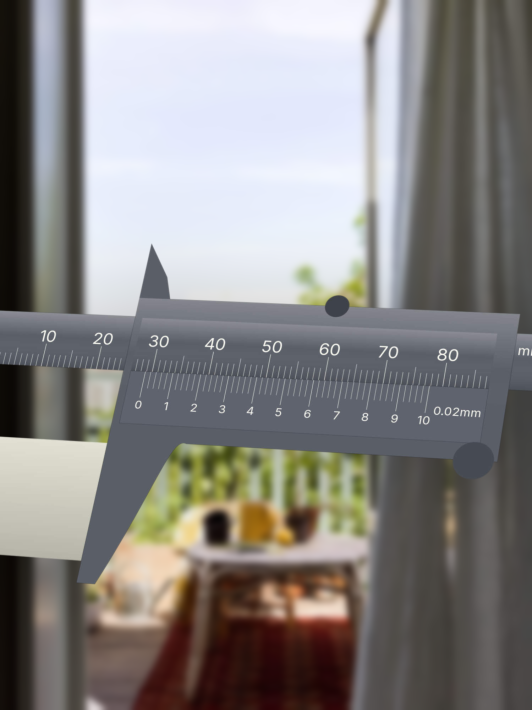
mm 28.8
